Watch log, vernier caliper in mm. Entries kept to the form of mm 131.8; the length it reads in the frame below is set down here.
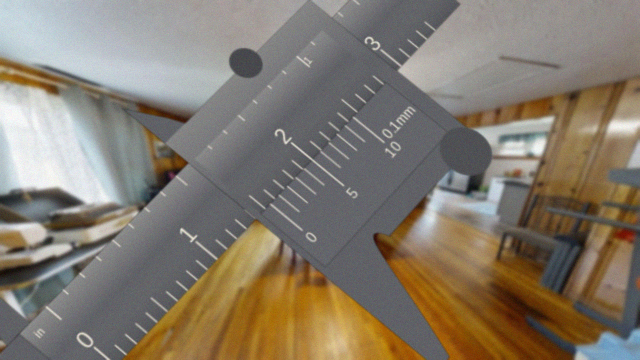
mm 15.5
